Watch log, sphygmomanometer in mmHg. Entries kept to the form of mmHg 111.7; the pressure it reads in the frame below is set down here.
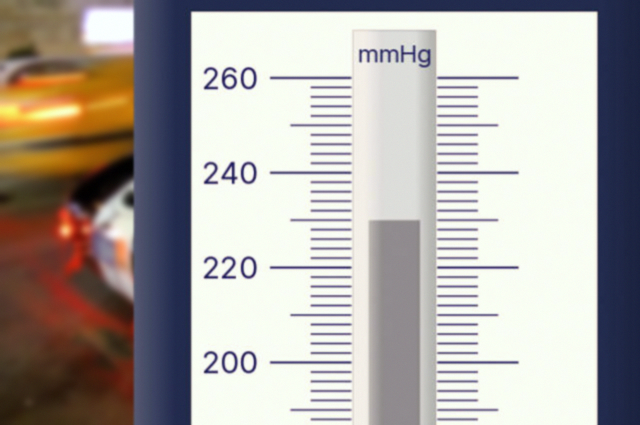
mmHg 230
